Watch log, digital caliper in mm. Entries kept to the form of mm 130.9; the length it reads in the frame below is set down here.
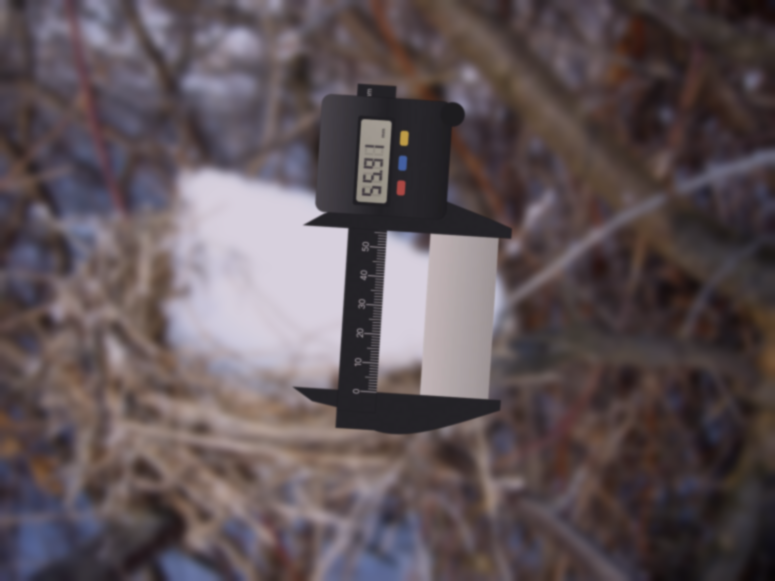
mm 55.91
